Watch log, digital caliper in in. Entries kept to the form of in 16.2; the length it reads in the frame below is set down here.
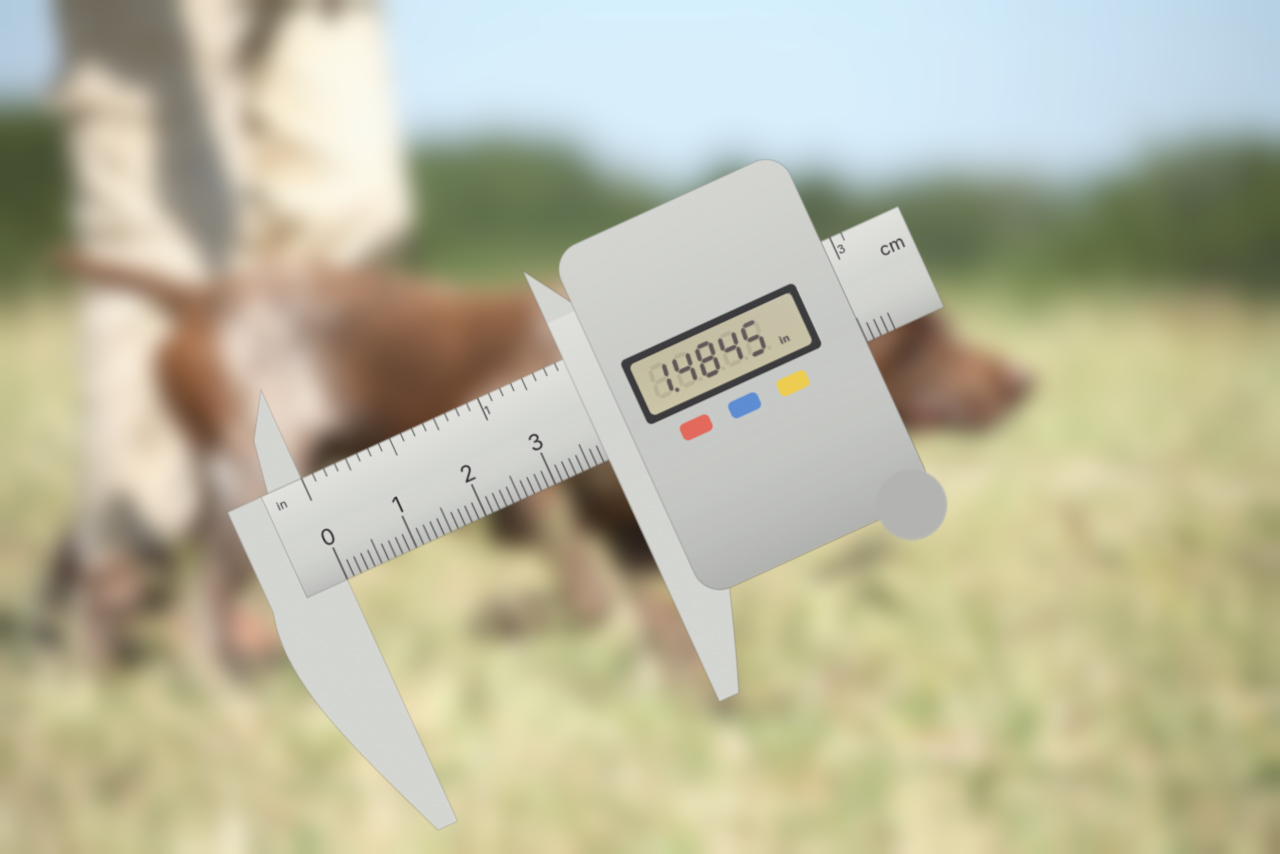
in 1.4845
